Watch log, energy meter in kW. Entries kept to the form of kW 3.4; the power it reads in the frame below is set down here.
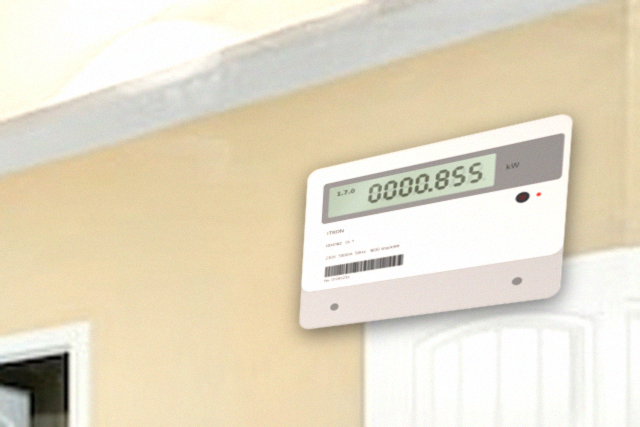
kW 0.855
